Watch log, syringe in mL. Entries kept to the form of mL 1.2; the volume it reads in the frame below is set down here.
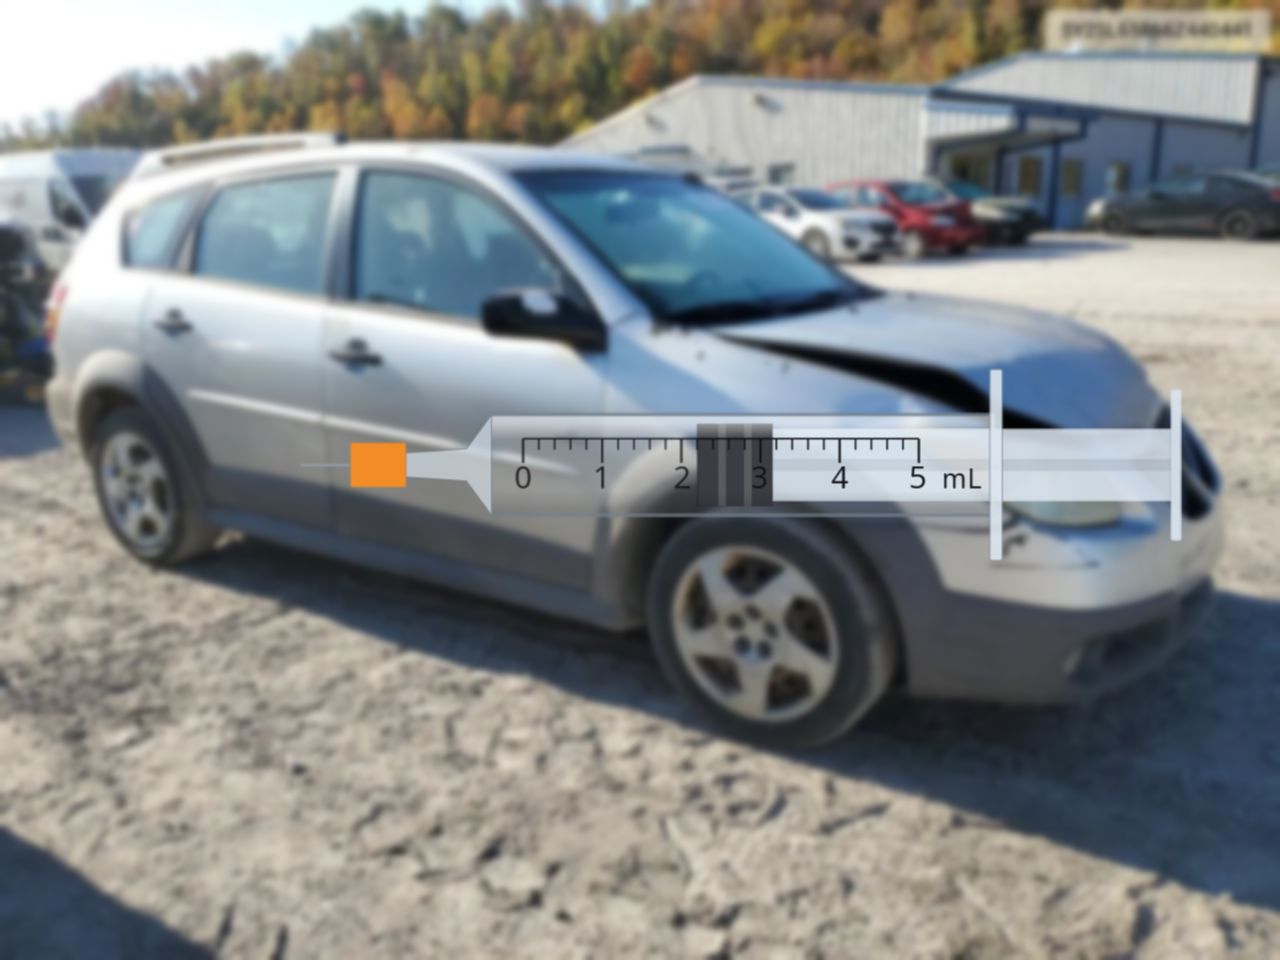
mL 2.2
